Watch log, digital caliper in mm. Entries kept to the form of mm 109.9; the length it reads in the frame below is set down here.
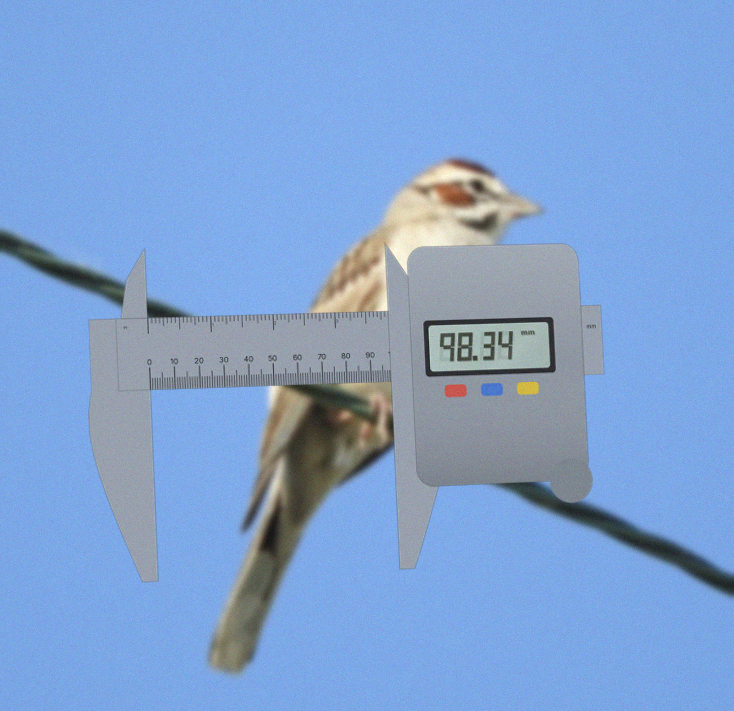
mm 98.34
